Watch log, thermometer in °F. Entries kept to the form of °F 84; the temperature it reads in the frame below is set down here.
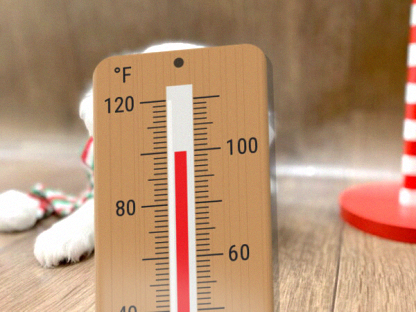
°F 100
